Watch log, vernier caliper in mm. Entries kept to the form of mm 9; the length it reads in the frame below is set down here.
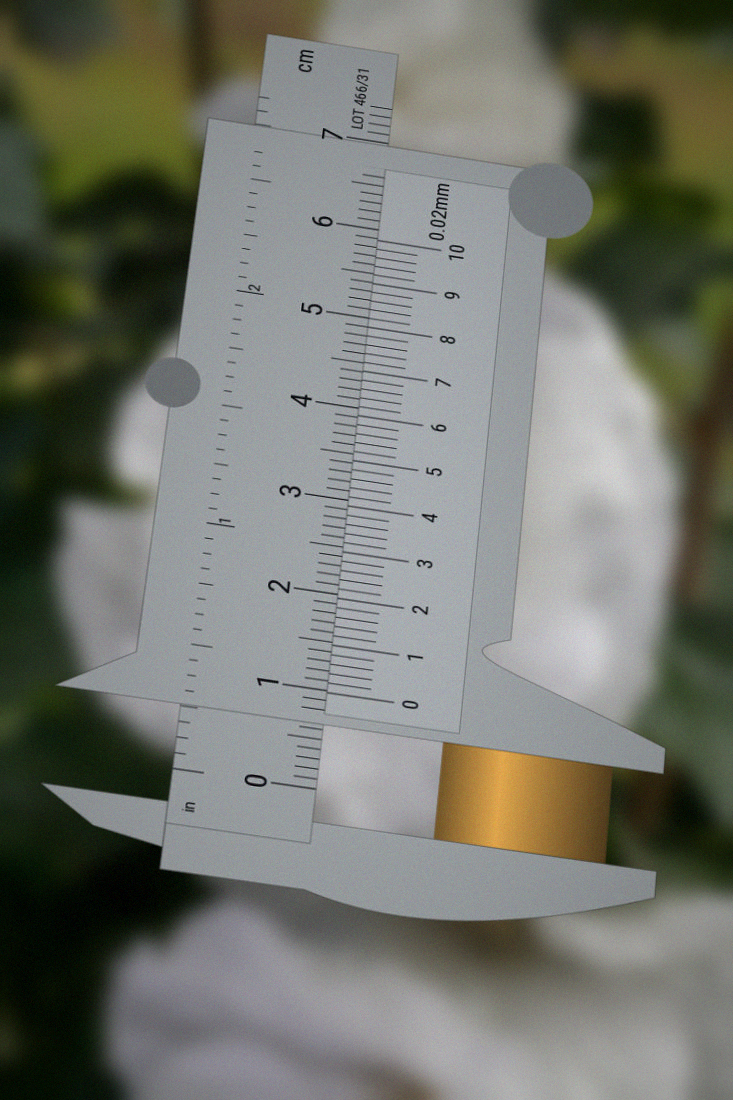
mm 9.8
